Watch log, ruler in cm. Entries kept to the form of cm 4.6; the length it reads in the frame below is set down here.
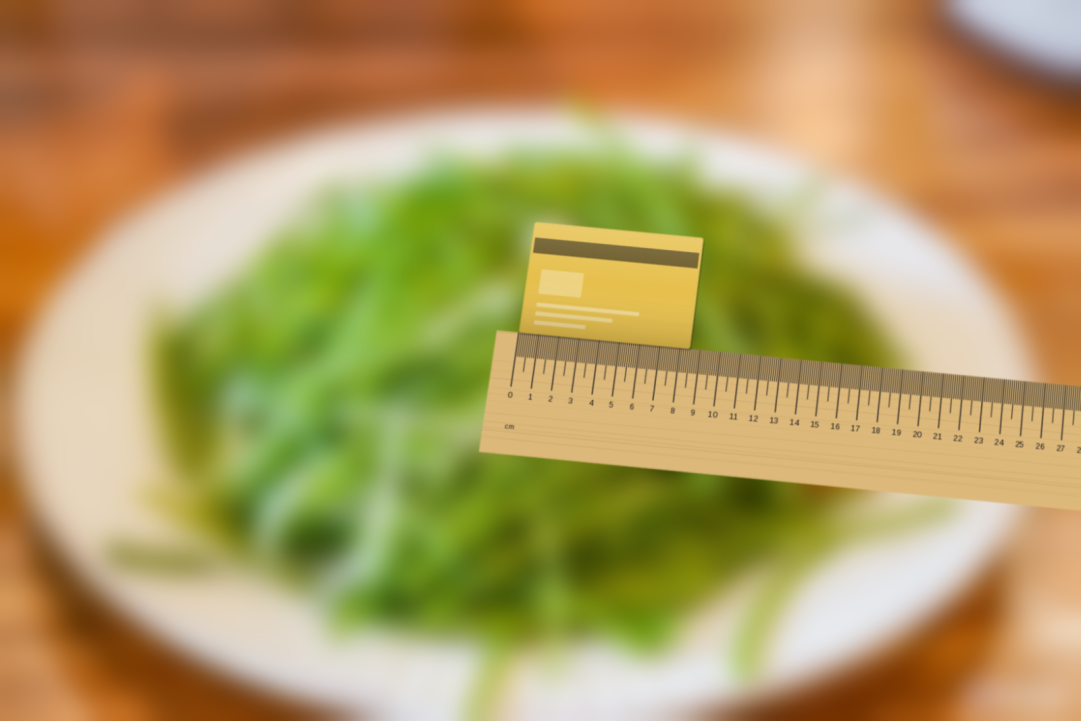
cm 8.5
